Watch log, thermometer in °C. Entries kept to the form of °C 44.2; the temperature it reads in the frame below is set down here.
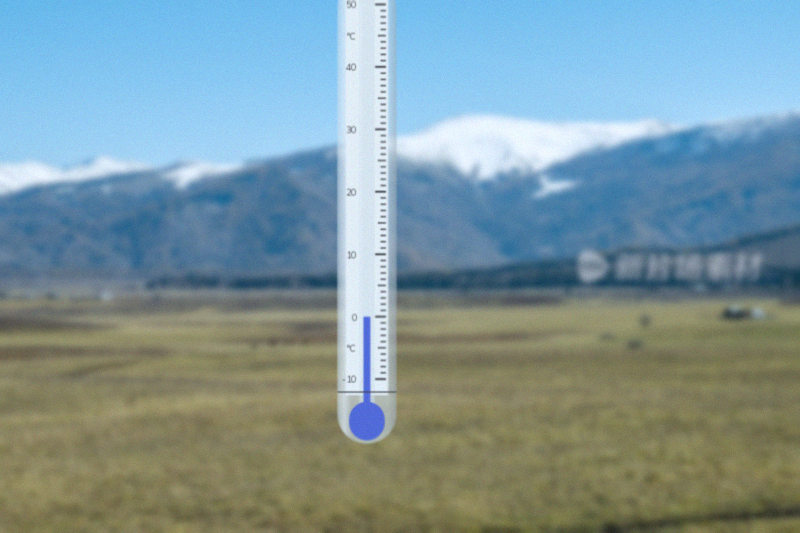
°C 0
